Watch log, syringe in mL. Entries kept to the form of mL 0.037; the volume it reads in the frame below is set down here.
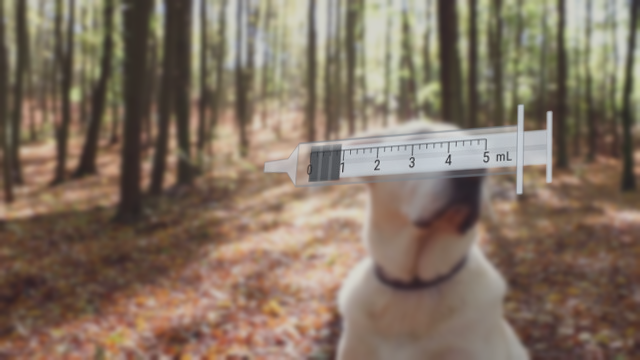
mL 0
